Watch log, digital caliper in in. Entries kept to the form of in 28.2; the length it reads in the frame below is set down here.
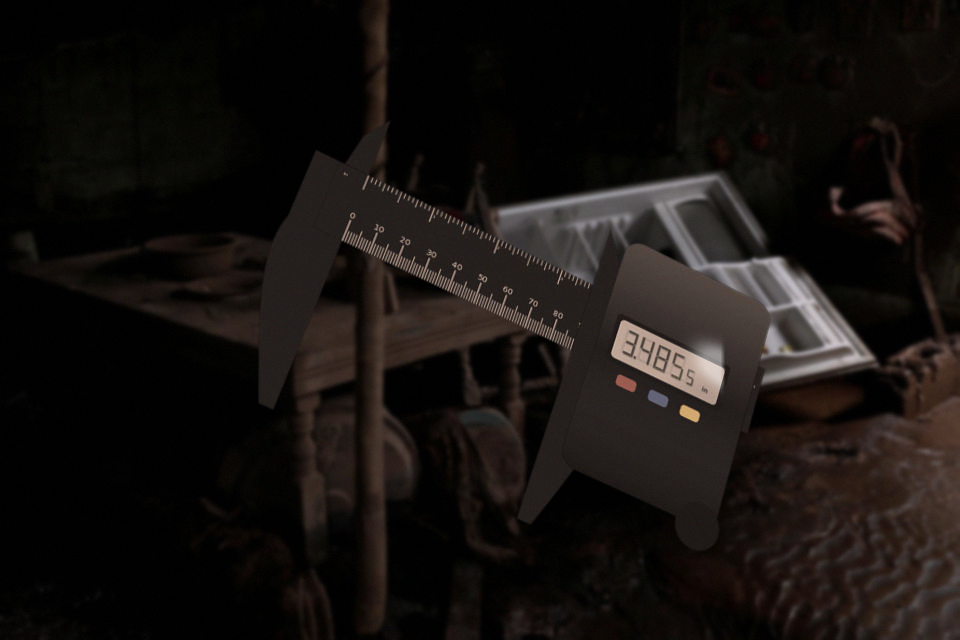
in 3.4855
